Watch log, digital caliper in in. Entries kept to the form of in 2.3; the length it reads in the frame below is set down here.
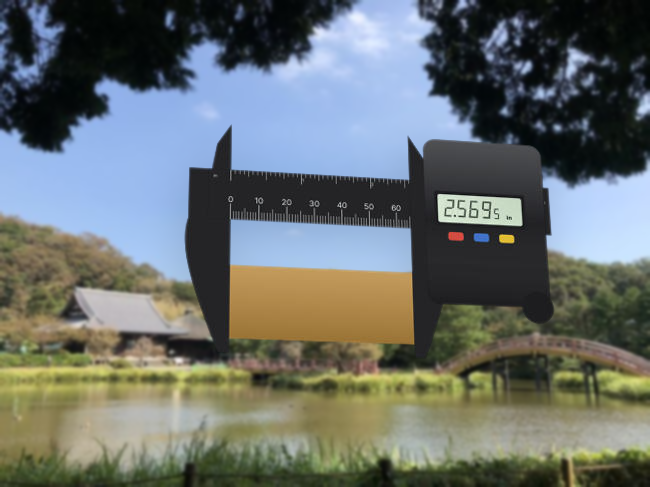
in 2.5695
